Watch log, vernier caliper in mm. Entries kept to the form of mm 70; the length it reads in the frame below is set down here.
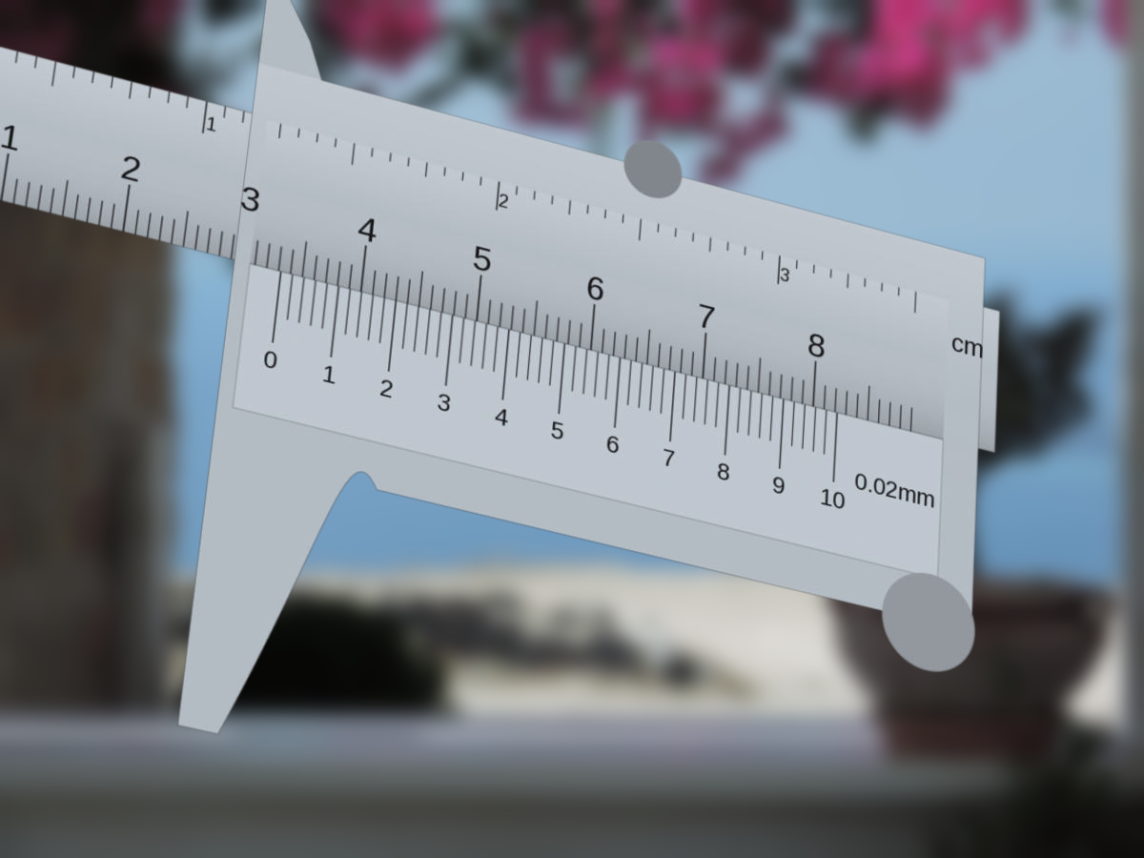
mm 33.2
